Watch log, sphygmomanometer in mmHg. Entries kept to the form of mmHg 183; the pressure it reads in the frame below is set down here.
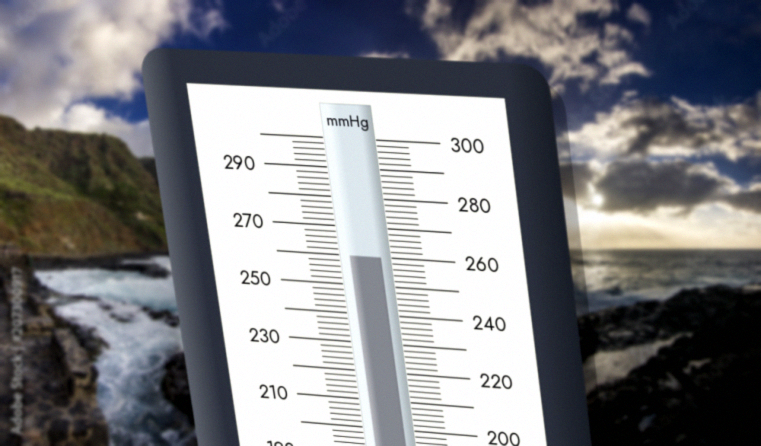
mmHg 260
